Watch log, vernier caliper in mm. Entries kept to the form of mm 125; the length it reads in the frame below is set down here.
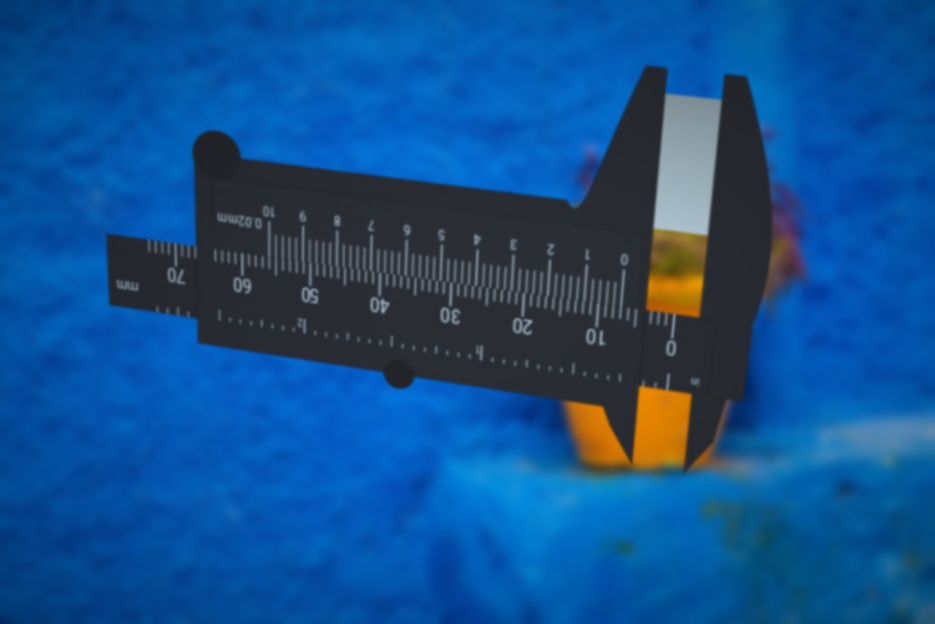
mm 7.0
